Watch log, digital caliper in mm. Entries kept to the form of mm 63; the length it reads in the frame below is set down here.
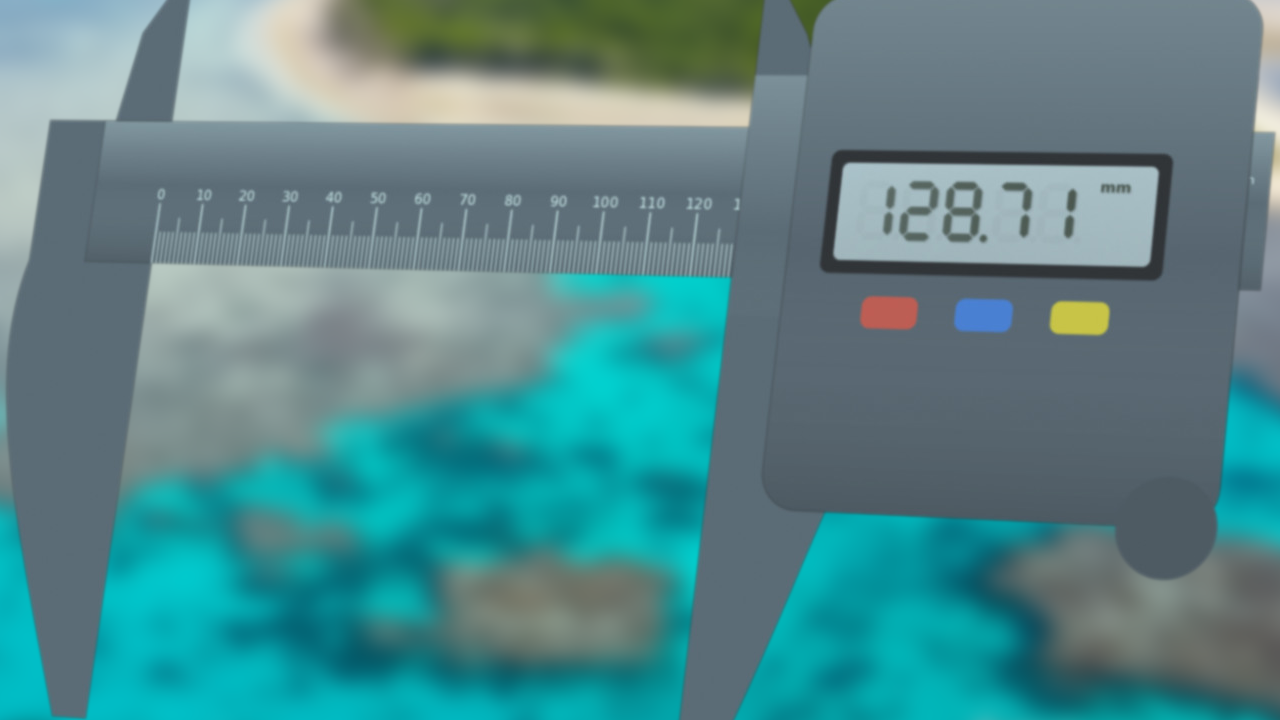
mm 128.71
